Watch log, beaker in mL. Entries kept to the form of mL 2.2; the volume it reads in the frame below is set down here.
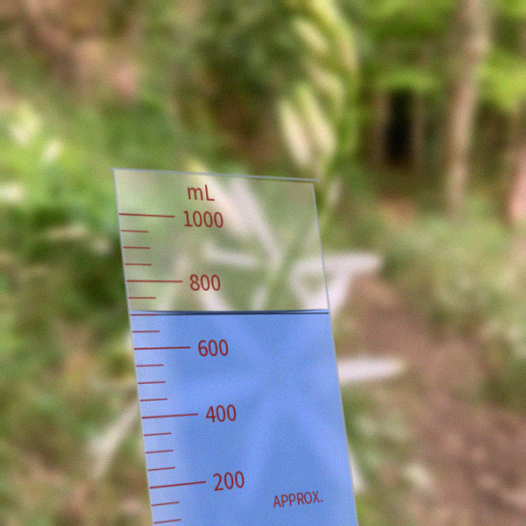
mL 700
